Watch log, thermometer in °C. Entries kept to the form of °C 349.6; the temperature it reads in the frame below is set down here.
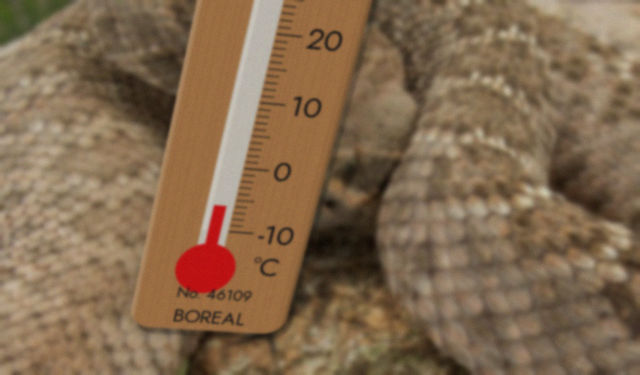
°C -6
